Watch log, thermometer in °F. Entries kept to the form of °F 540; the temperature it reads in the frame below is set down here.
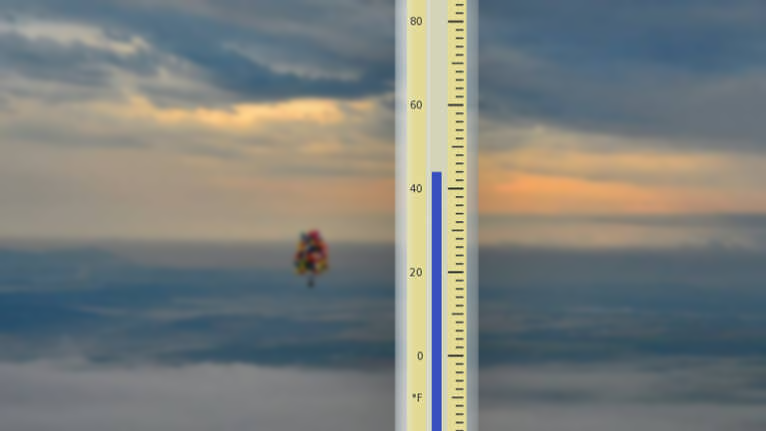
°F 44
